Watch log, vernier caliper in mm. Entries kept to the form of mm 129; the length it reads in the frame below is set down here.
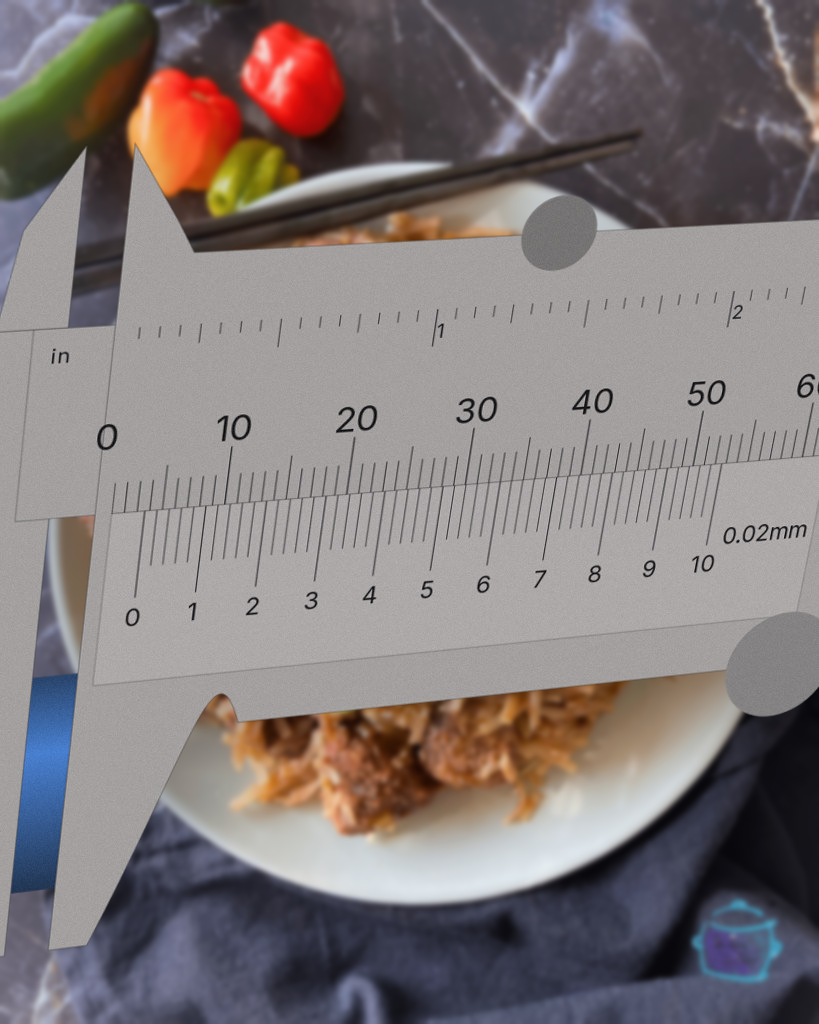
mm 3.6
